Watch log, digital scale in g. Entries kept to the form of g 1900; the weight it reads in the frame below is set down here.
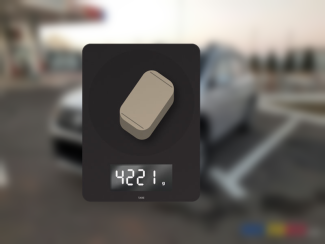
g 4221
